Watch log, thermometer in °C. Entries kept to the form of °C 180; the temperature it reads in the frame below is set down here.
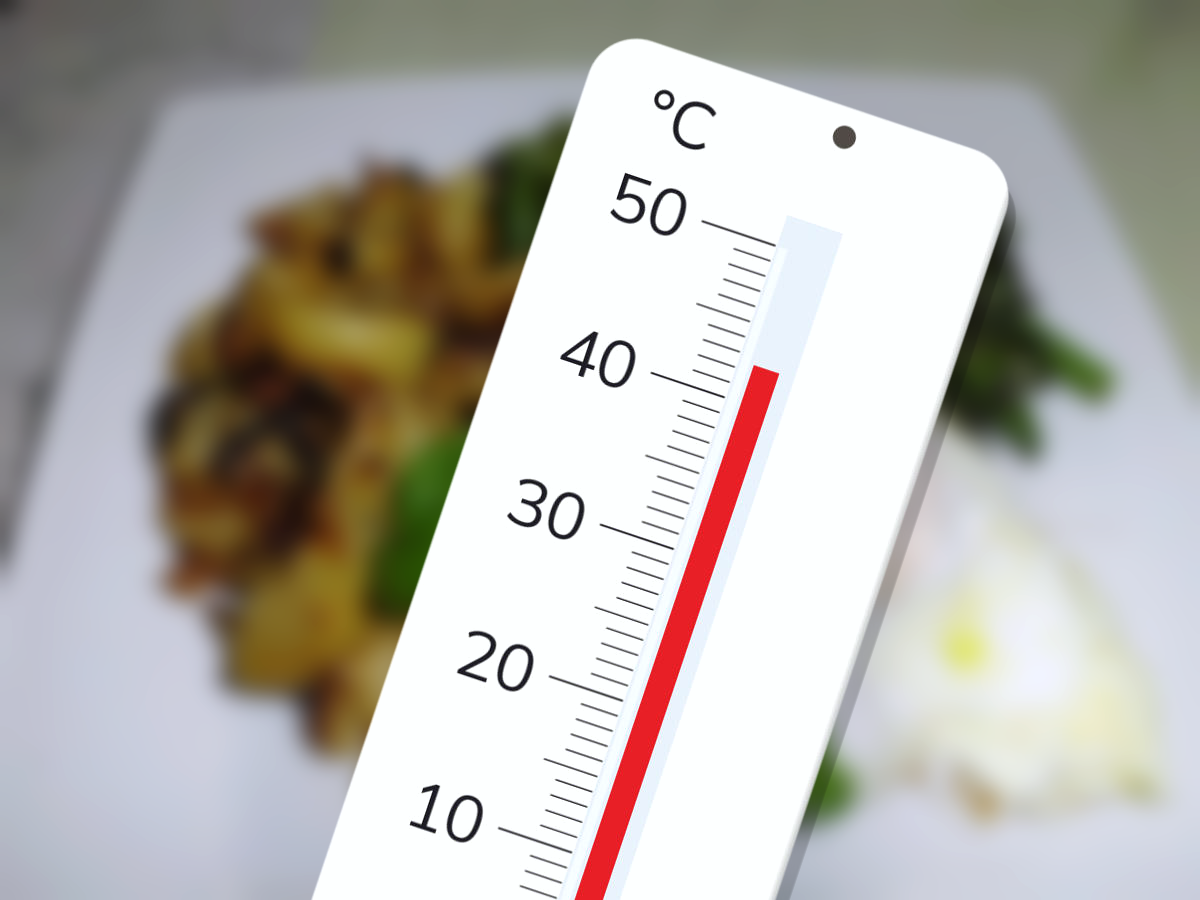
°C 42.5
